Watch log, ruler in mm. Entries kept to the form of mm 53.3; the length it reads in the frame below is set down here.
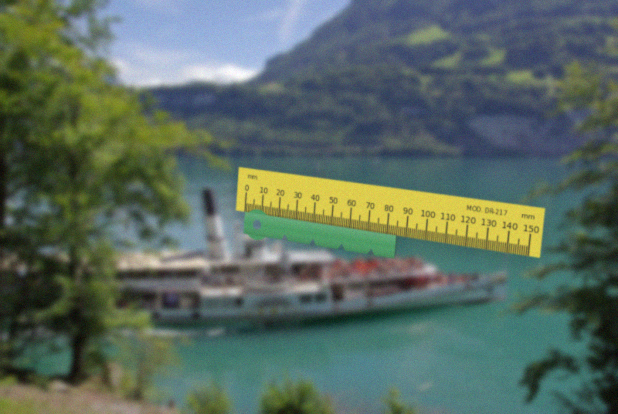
mm 85
